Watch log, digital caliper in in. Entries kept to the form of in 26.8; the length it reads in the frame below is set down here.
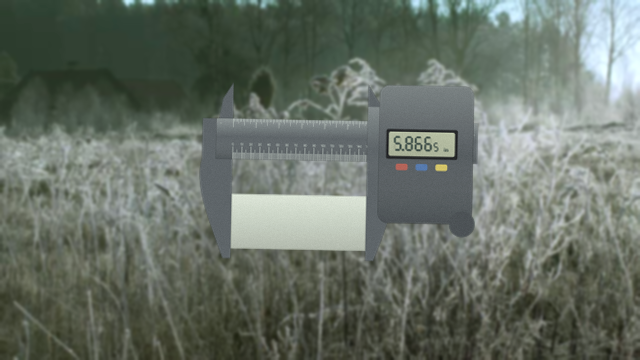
in 5.8665
